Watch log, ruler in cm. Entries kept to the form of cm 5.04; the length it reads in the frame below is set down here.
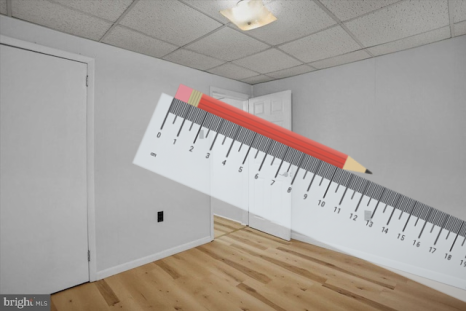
cm 12
